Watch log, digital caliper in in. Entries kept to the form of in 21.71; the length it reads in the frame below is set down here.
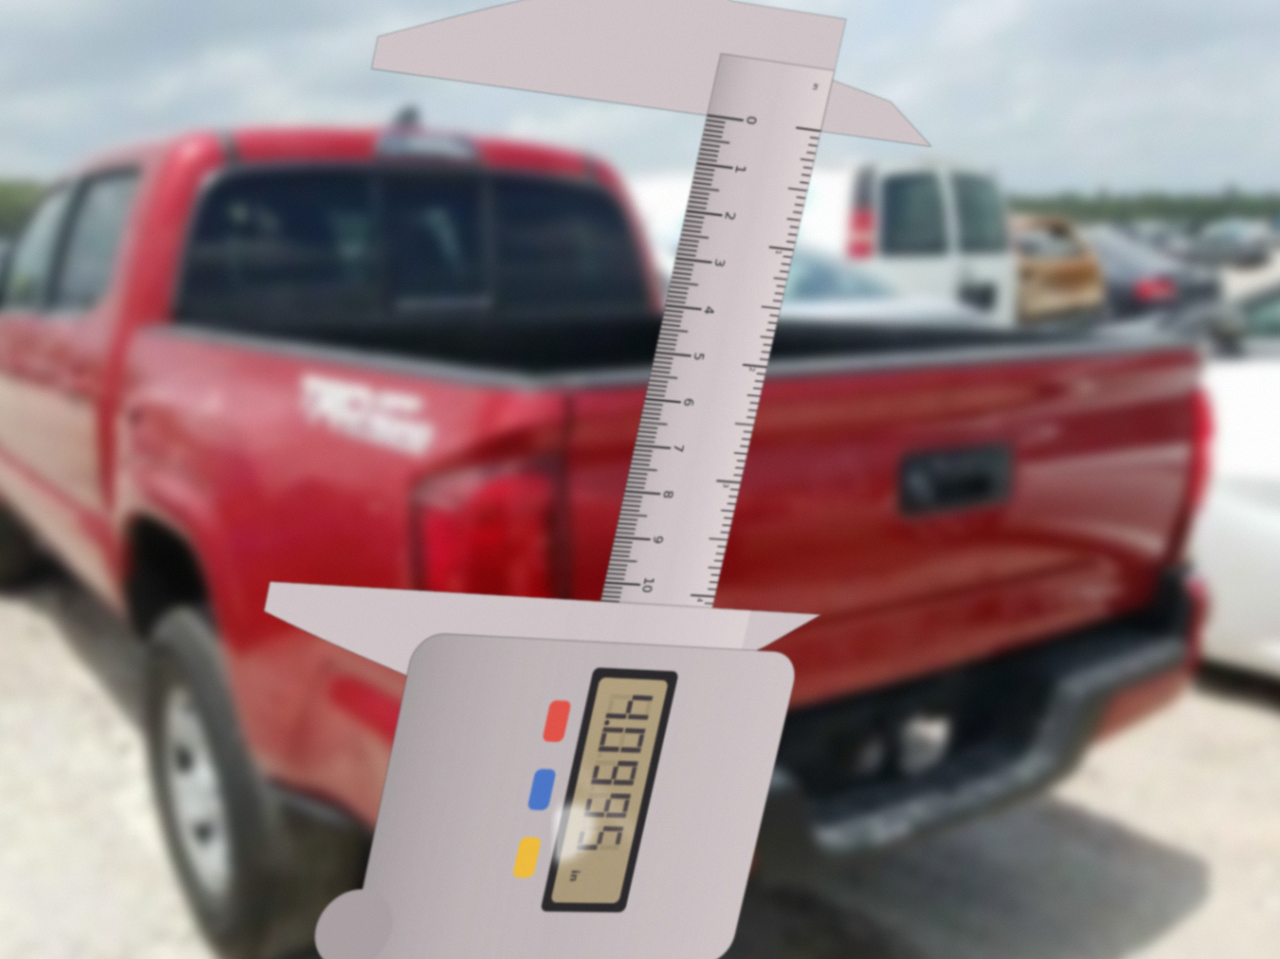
in 4.0995
